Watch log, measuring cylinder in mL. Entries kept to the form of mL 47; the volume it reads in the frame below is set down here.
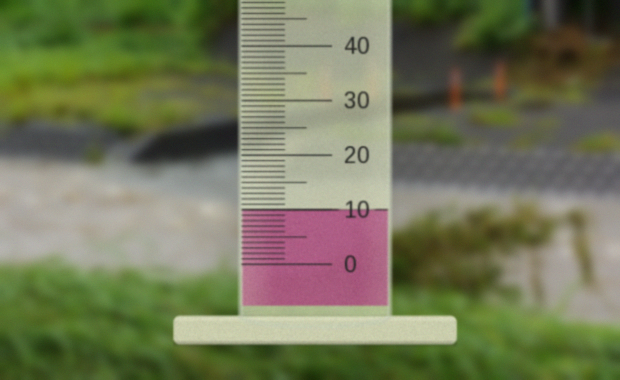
mL 10
